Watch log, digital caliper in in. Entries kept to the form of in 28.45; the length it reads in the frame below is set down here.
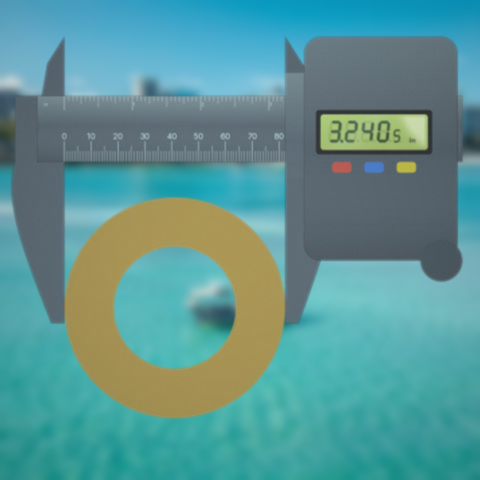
in 3.2405
